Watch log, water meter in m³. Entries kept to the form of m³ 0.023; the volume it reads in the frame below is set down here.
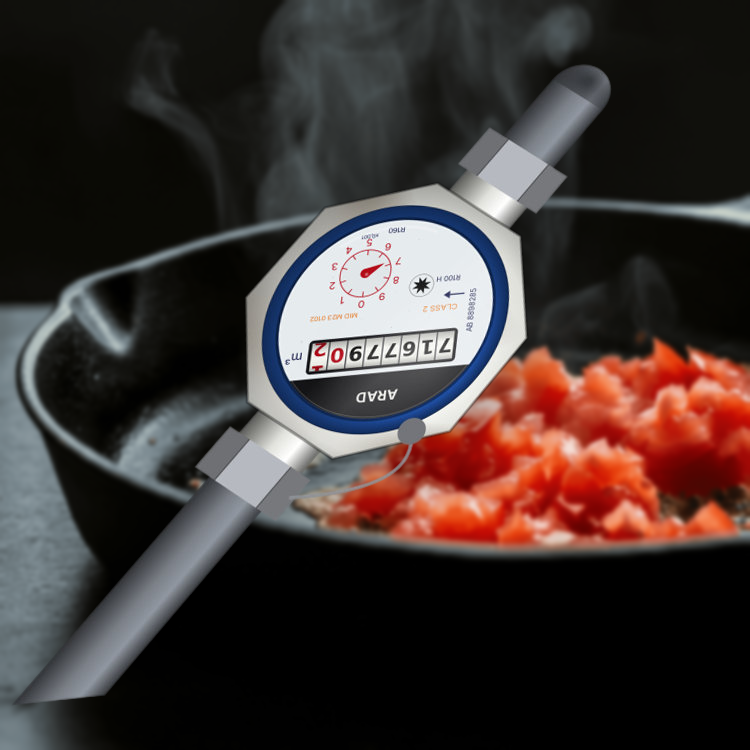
m³ 716779.016
